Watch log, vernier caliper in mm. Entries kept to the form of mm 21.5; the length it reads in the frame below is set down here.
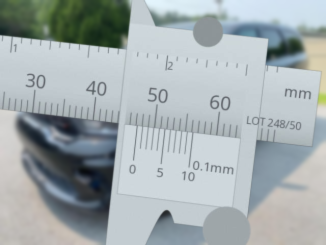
mm 47.2
